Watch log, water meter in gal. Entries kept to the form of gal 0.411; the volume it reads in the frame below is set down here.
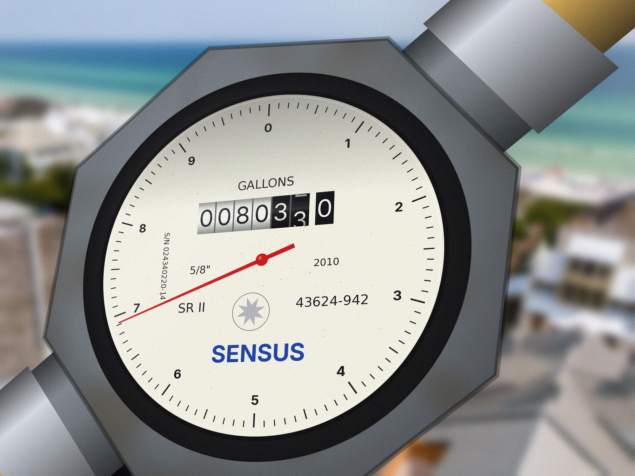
gal 80326.9
